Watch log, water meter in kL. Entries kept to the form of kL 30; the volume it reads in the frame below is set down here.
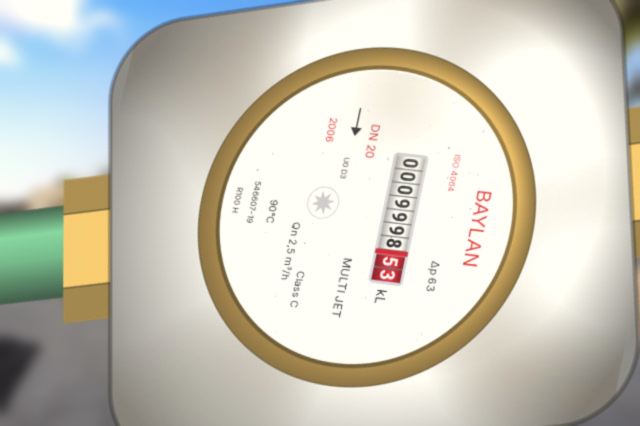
kL 9998.53
